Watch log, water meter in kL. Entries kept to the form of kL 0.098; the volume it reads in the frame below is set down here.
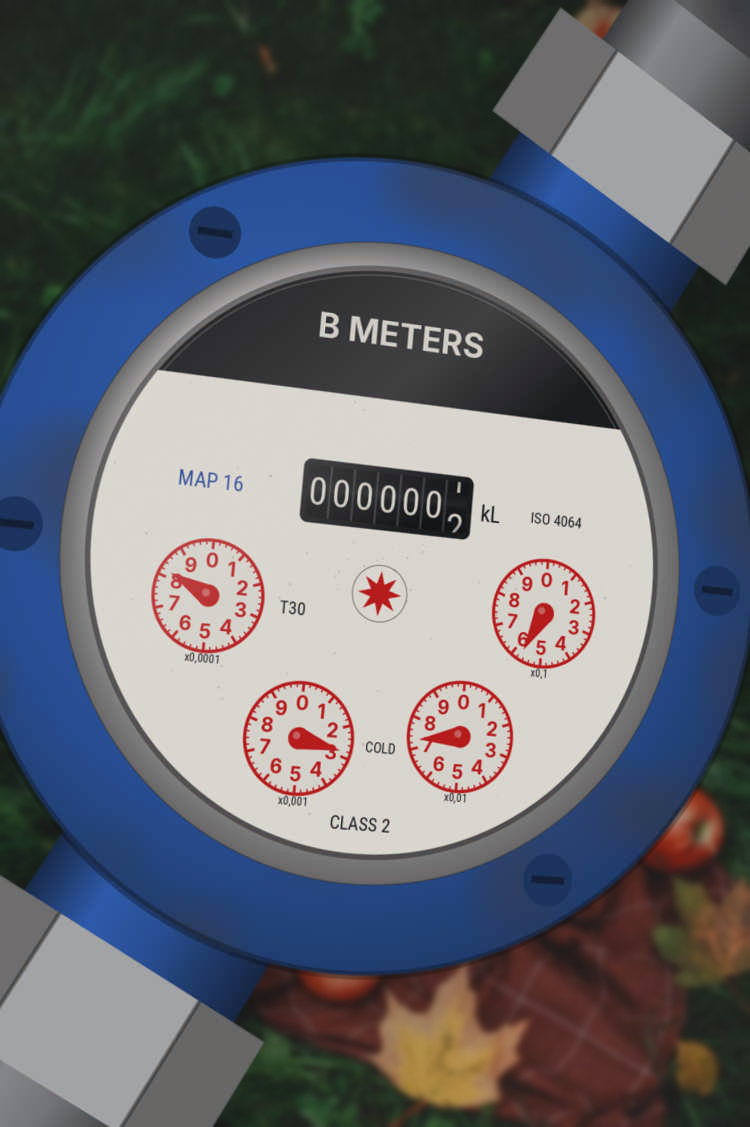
kL 1.5728
